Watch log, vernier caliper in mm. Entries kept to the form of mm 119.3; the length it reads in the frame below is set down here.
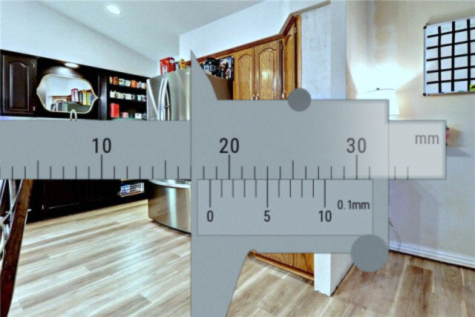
mm 18.5
